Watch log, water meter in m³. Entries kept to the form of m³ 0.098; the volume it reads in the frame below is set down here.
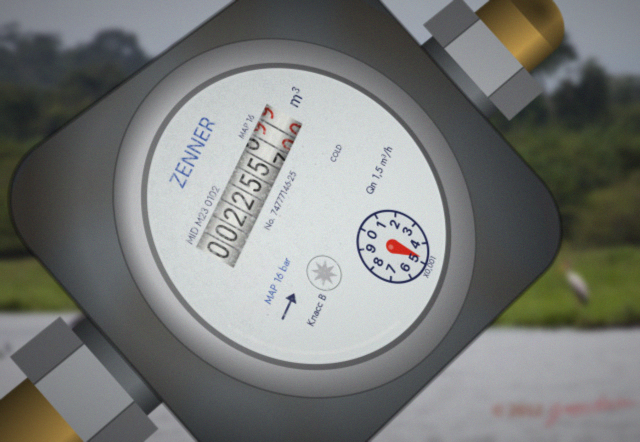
m³ 22556.994
